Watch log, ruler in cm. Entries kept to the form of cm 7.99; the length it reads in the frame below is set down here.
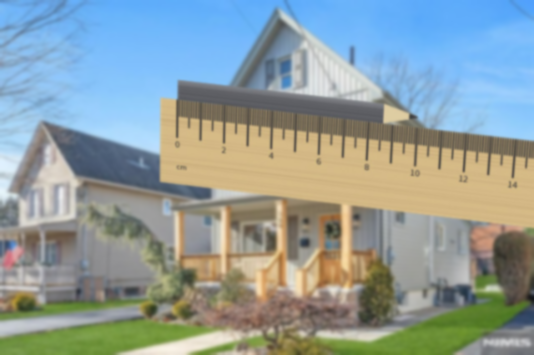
cm 10
